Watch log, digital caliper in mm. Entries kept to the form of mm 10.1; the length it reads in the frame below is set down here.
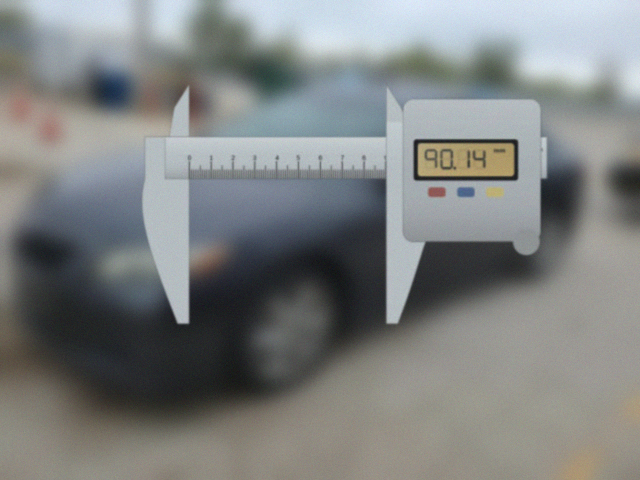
mm 90.14
